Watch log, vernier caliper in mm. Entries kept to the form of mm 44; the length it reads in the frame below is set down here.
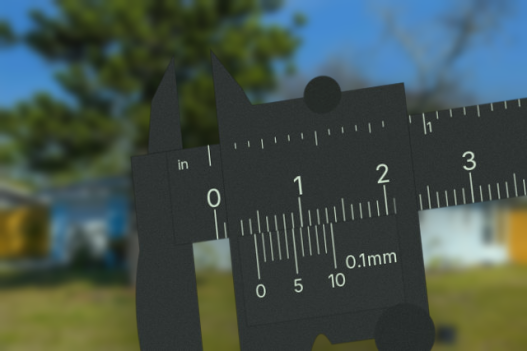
mm 4.4
